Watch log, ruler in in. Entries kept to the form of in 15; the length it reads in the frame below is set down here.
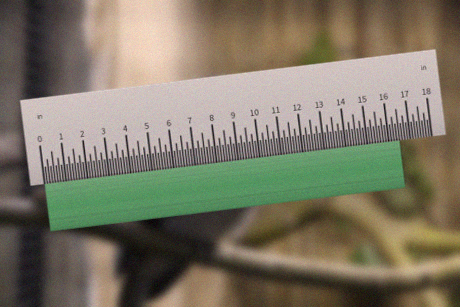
in 16.5
